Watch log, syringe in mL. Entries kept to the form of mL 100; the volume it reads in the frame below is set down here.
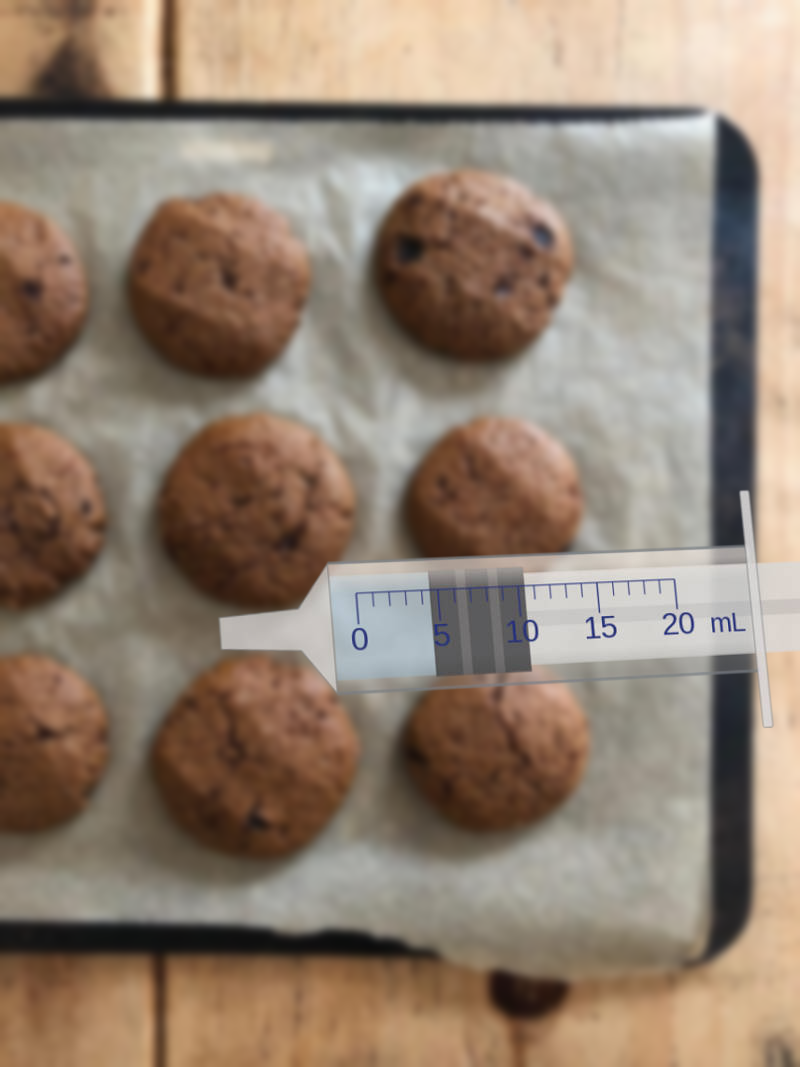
mL 4.5
